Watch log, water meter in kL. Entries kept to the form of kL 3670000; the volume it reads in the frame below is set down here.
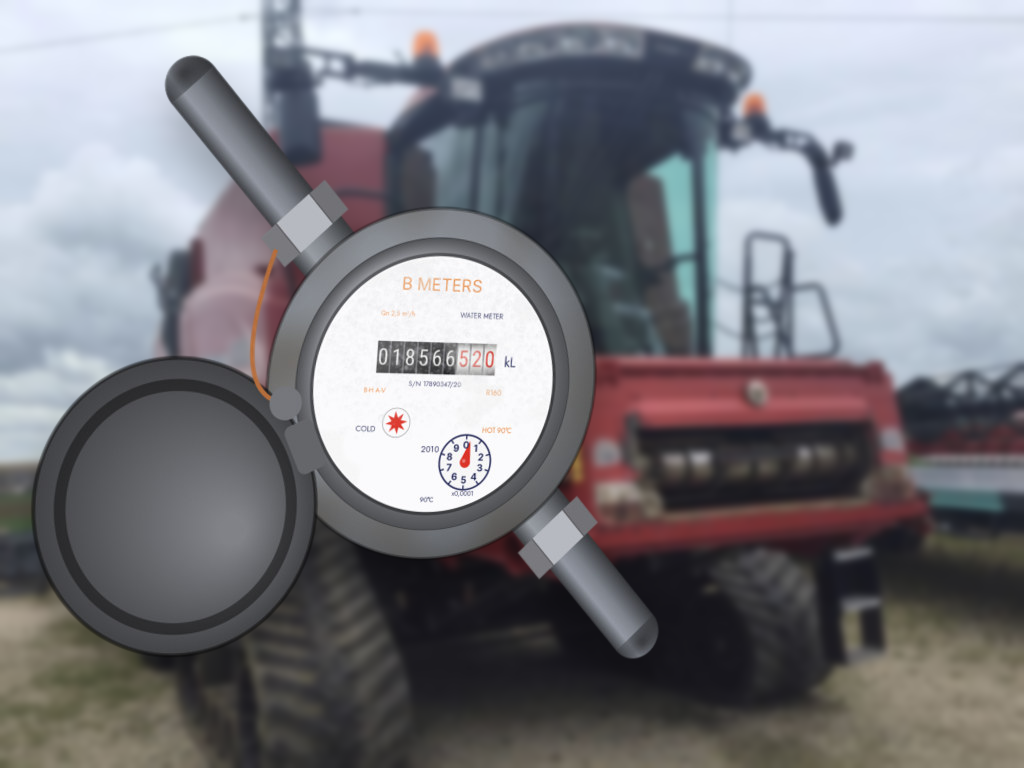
kL 18566.5200
